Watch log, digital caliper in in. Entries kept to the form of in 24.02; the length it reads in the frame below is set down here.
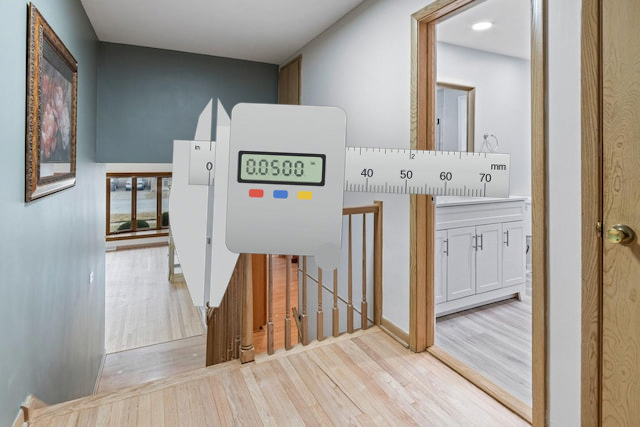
in 0.0500
